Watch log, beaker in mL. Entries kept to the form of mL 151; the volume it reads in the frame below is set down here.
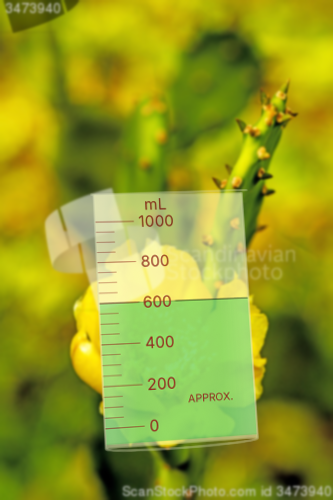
mL 600
